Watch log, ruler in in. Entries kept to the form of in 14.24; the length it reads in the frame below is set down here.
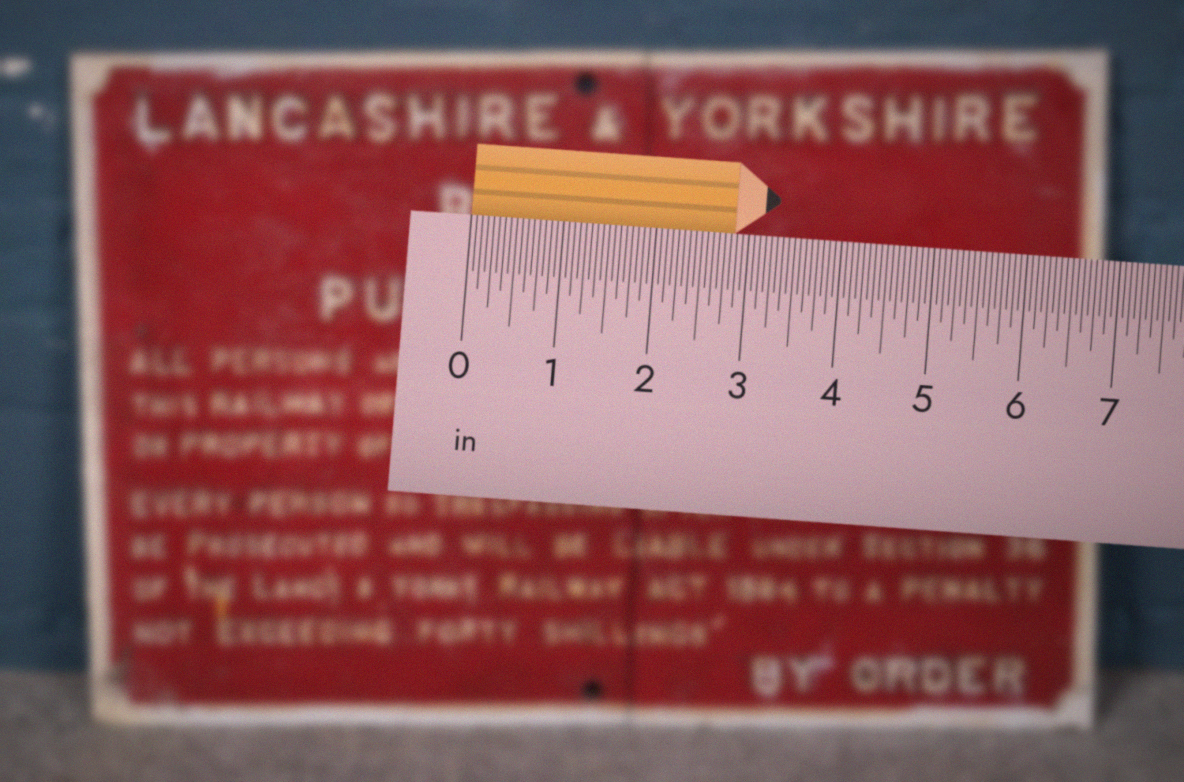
in 3.3125
